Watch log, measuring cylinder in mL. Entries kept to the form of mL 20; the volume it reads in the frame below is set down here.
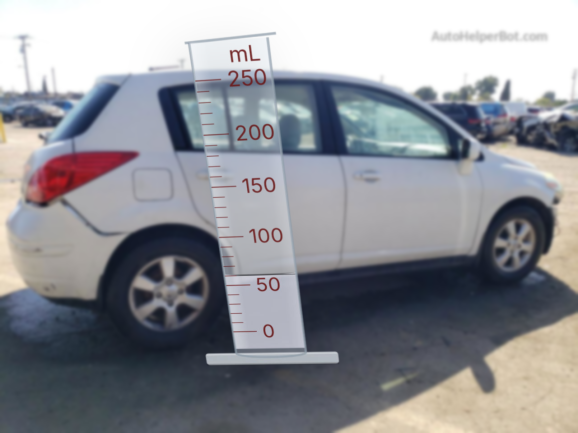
mL 60
